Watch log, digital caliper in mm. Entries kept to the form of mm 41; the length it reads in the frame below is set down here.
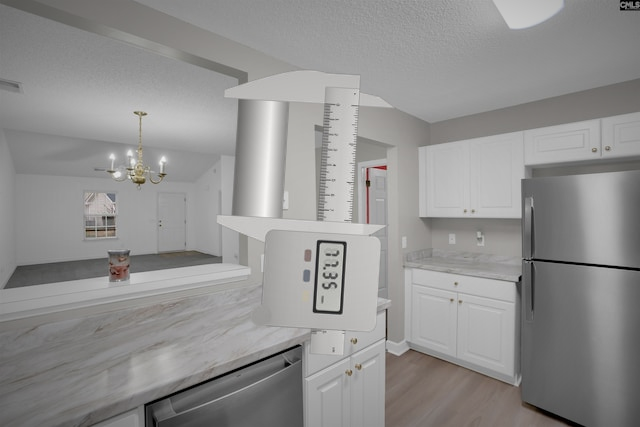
mm 77.35
